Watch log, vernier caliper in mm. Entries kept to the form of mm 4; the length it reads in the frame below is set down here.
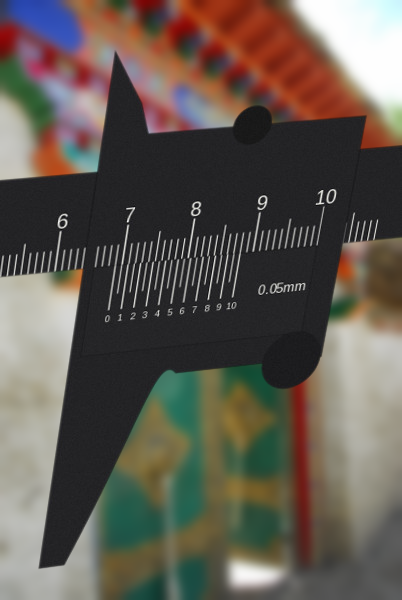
mm 69.0
